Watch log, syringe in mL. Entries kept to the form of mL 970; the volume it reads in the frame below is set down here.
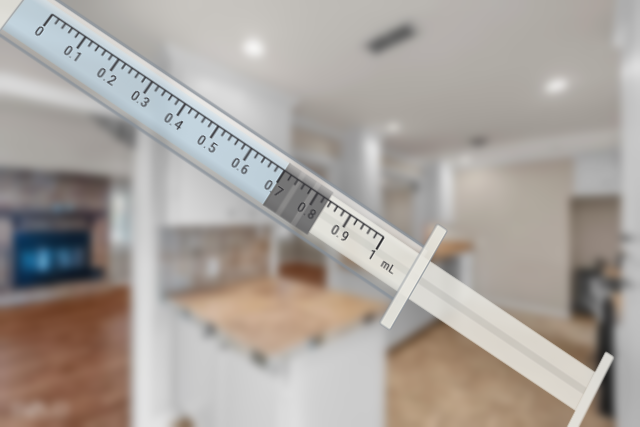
mL 0.7
